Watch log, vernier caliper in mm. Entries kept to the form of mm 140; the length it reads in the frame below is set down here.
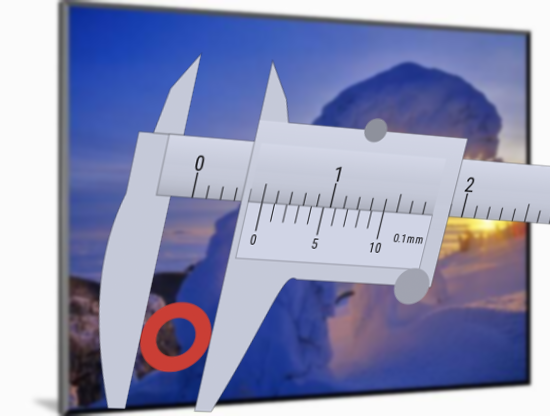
mm 5.0
